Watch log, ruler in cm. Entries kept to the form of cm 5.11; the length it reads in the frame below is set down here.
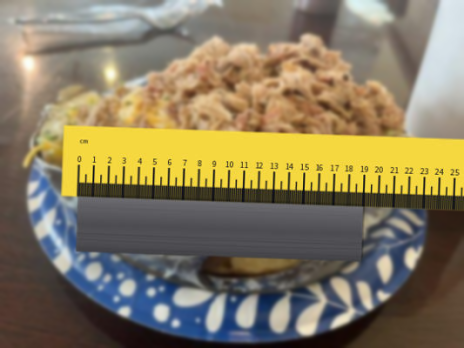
cm 19
